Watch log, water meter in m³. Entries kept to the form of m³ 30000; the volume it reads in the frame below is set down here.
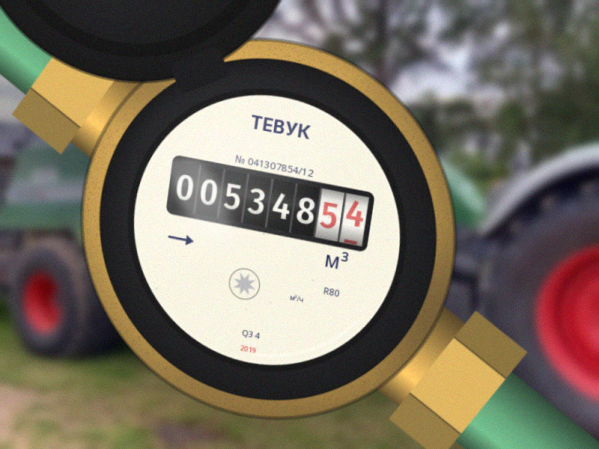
m³ 5348.54
